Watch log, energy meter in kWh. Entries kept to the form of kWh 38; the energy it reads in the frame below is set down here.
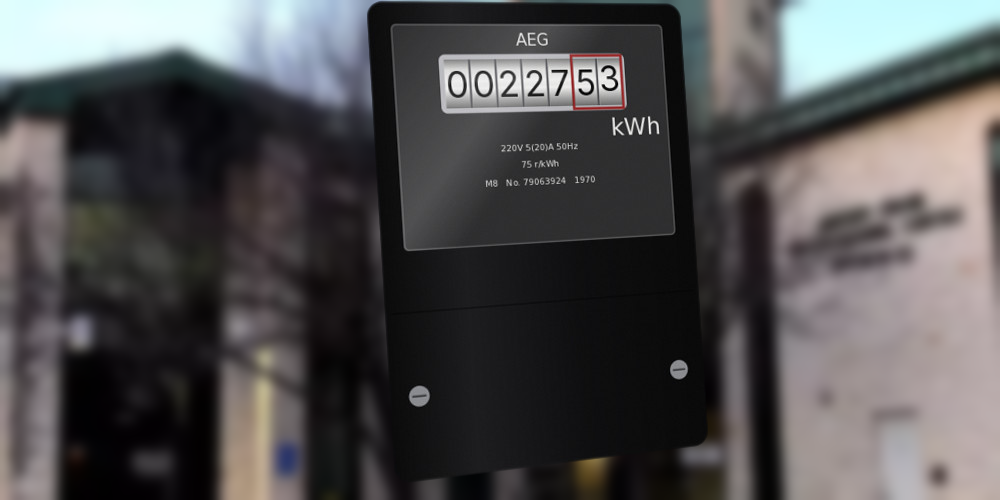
kWh 227.53
